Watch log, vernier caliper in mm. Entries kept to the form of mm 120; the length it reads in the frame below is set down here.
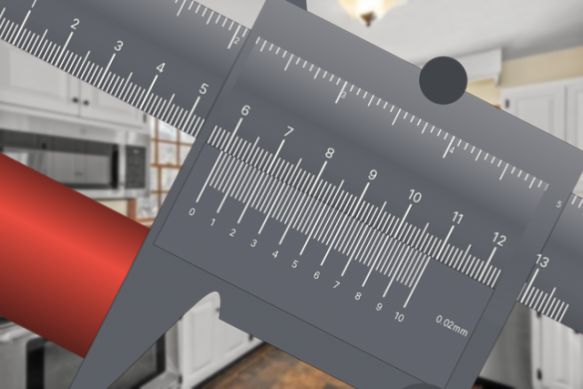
mm 59.5
